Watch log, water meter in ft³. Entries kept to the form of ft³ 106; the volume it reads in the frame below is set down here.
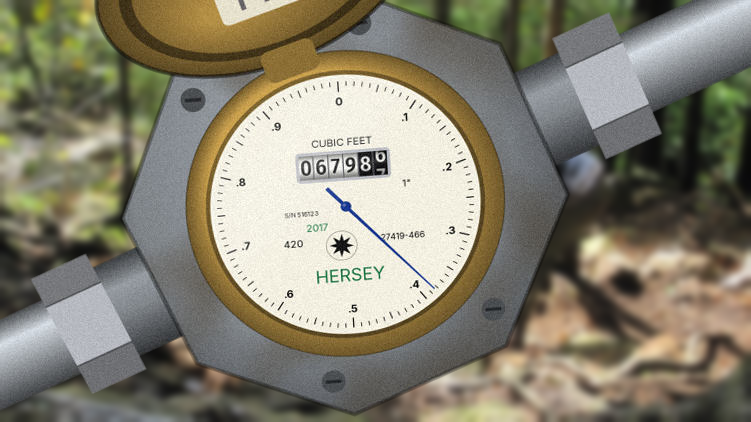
ft³ 67986.38
